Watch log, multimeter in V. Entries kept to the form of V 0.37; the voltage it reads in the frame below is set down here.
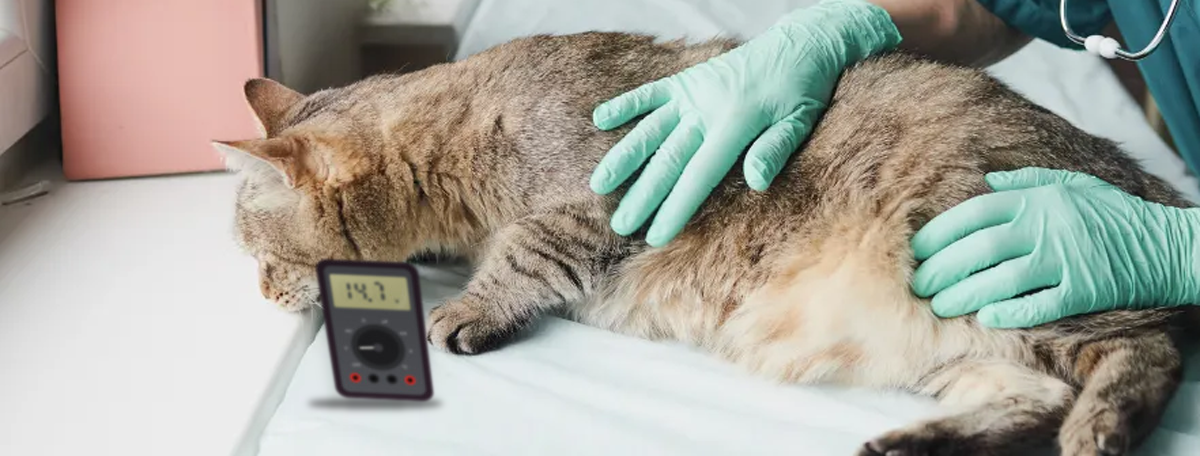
V 14.7
